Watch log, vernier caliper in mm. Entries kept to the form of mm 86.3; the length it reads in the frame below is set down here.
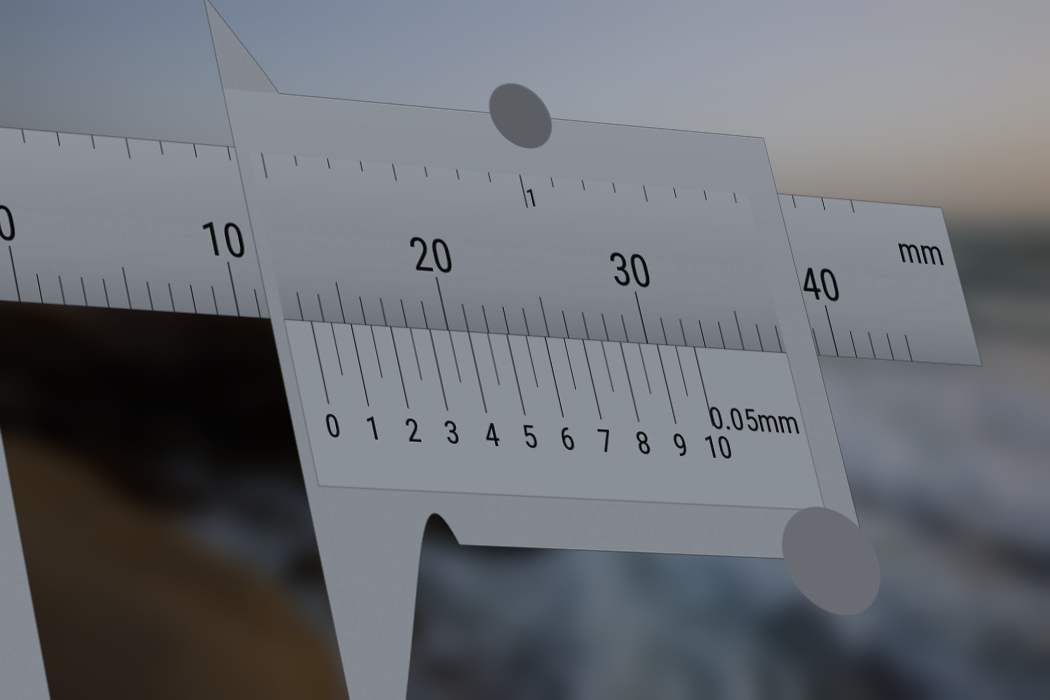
mm 13.4
